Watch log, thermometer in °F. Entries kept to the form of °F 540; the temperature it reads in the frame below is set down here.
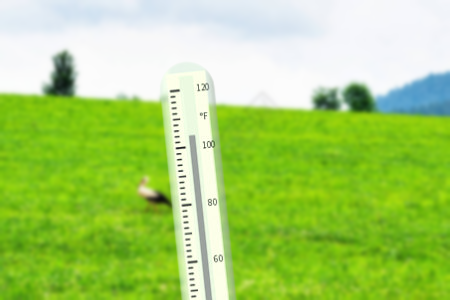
°F 104
